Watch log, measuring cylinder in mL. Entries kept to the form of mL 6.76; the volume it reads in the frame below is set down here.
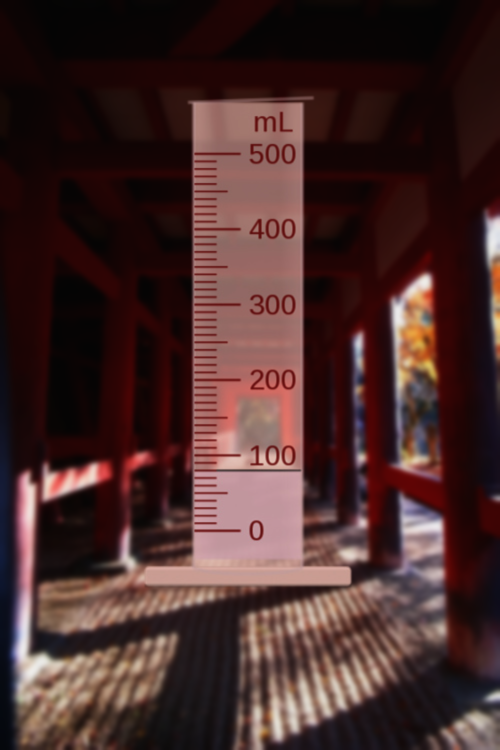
mL 80
